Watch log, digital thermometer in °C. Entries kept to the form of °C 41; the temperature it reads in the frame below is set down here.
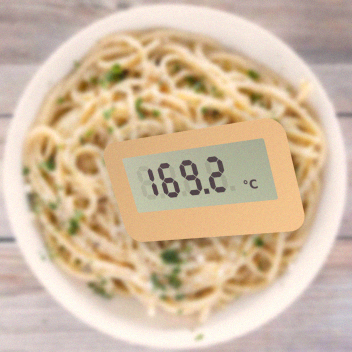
°C 169.2
